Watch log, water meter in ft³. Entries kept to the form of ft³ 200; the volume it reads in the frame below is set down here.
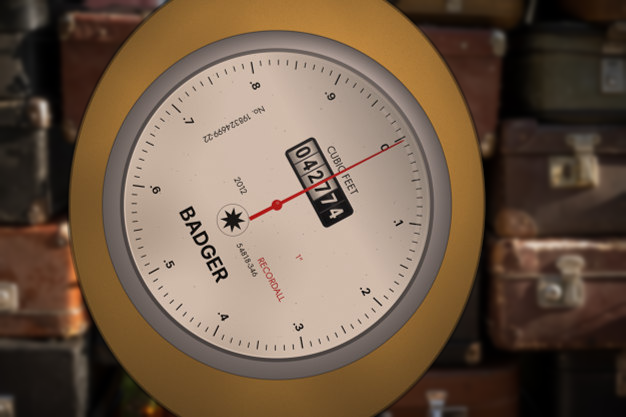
ft³ 42774.00
